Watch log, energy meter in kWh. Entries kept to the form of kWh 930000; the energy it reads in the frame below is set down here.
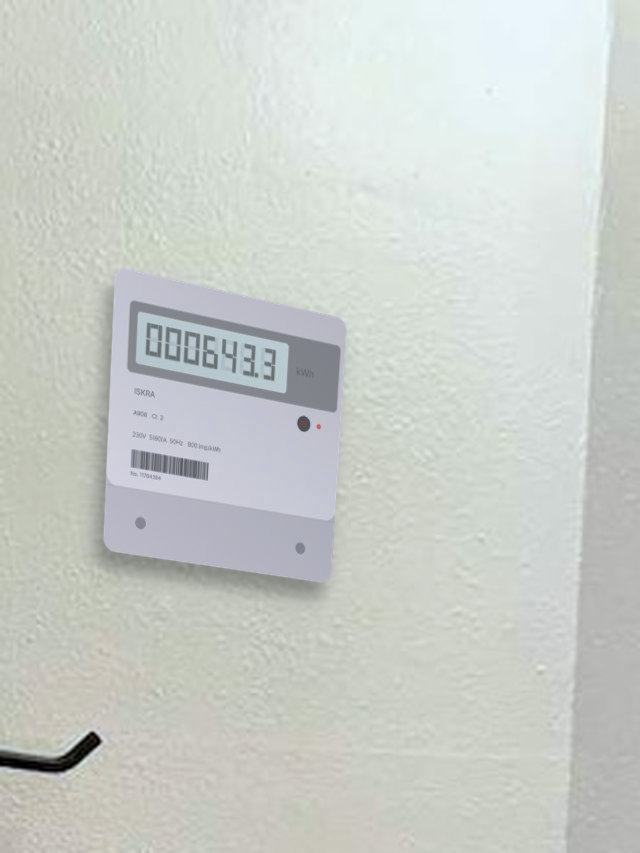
kWh 643.3
